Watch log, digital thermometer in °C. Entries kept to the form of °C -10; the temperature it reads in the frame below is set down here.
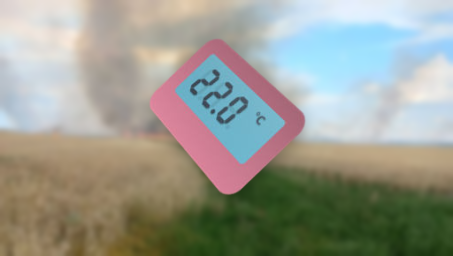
°C 22.0
